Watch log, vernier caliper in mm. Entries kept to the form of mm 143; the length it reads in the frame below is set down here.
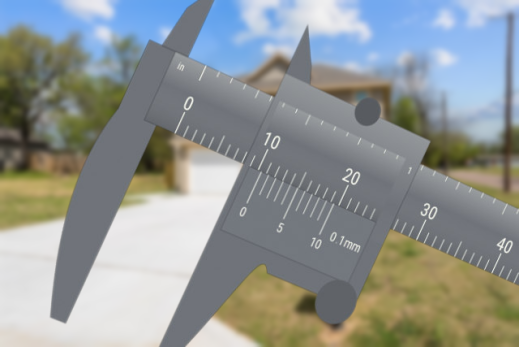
mm 10.4
